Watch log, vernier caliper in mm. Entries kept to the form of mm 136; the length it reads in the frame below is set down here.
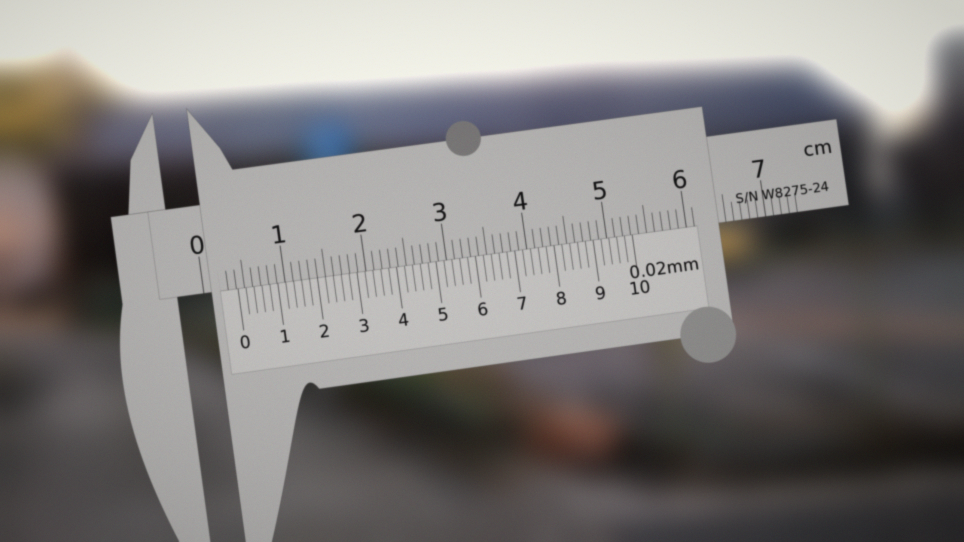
mm 4.2
